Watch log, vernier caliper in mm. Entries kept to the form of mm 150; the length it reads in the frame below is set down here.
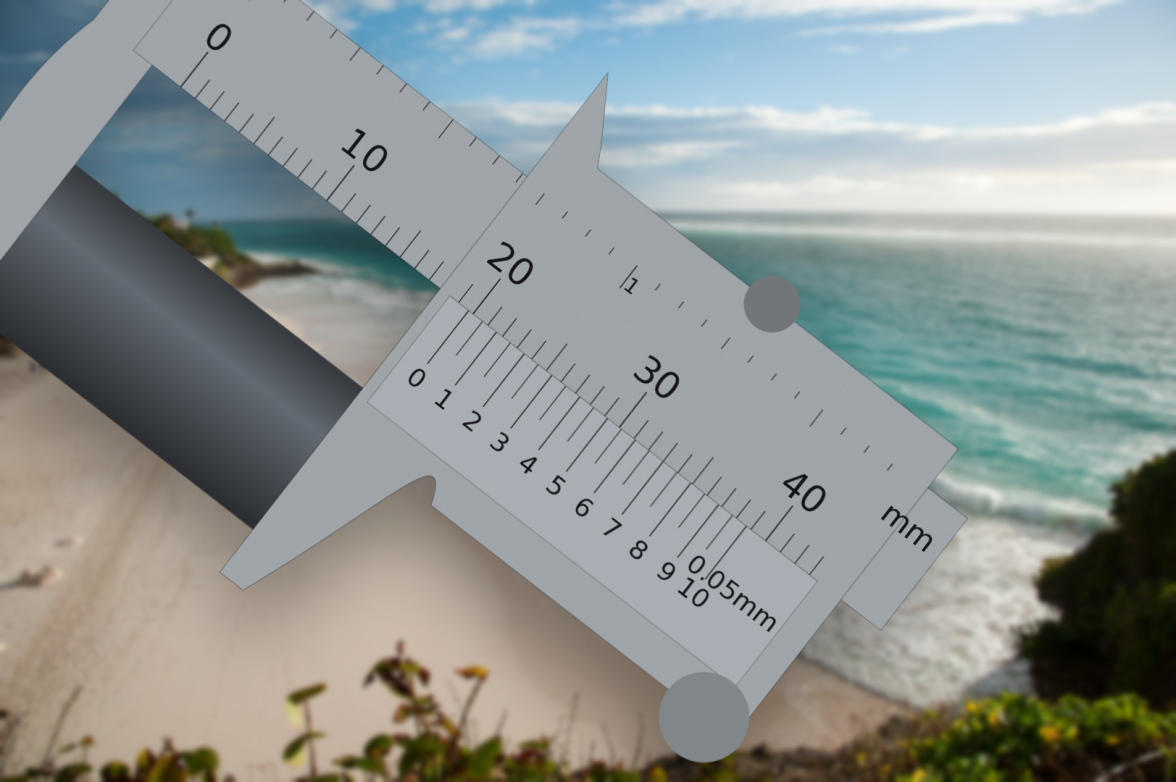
mm 19.7
